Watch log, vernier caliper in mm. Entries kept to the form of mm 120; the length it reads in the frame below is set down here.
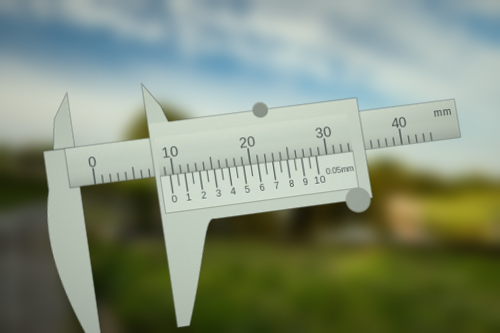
mm 9.6
